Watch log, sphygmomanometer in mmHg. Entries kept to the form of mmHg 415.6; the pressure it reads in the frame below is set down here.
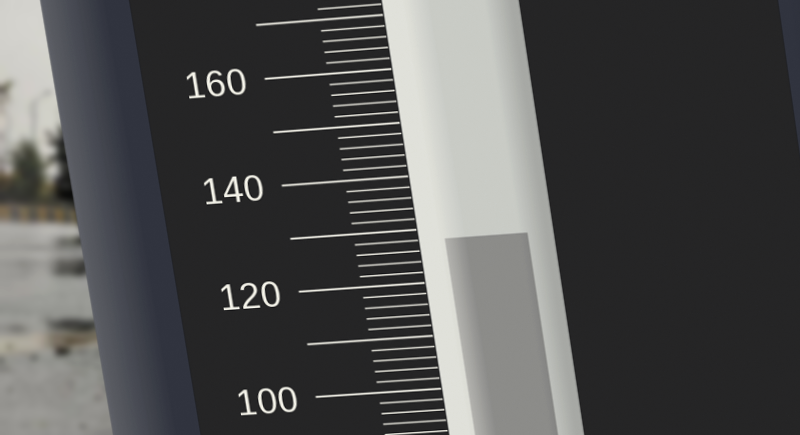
mmHg 128
